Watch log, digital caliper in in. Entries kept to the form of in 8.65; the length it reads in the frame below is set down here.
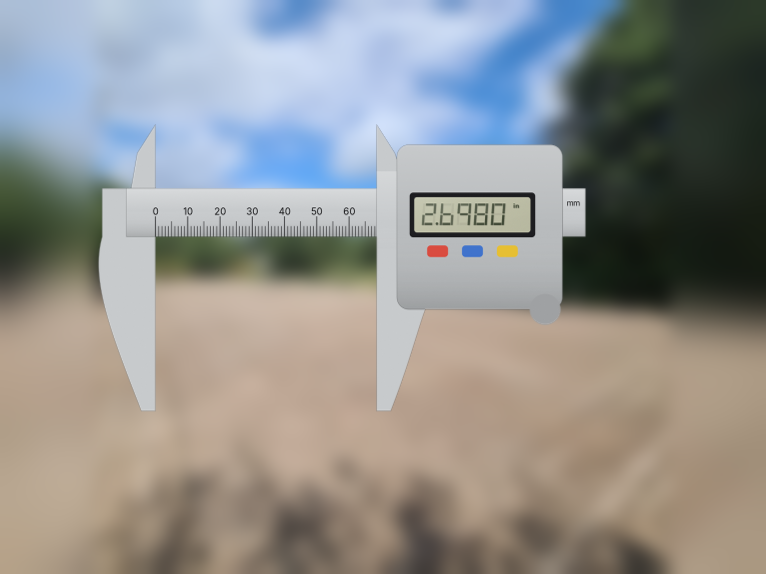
in 2.6980
